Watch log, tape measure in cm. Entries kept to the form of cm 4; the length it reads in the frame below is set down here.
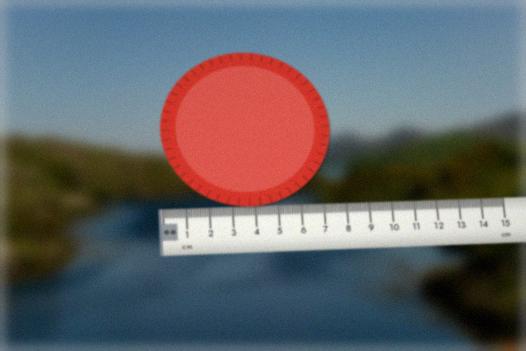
cm 7.5
